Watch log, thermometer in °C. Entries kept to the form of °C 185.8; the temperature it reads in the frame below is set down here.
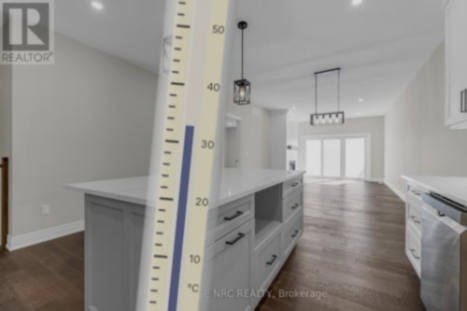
°C 33
